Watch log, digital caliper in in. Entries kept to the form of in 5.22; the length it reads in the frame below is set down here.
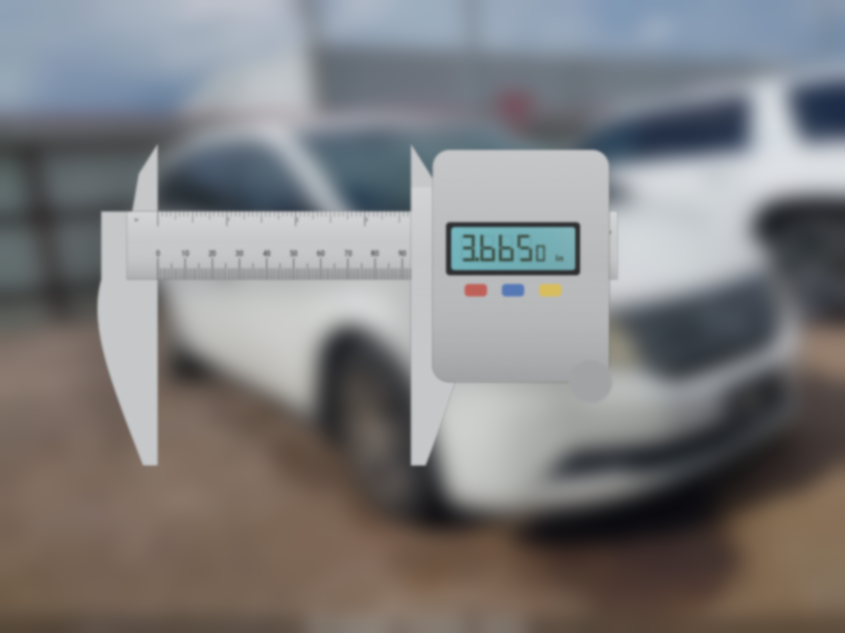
in 3.6650
